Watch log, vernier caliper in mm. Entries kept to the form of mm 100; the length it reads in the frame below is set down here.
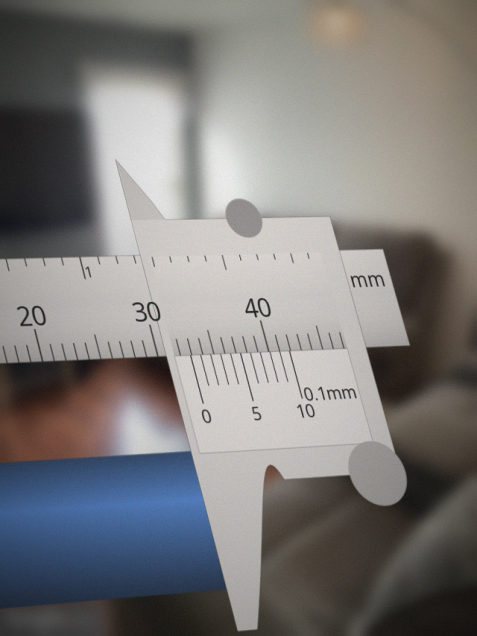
mm 32.9
